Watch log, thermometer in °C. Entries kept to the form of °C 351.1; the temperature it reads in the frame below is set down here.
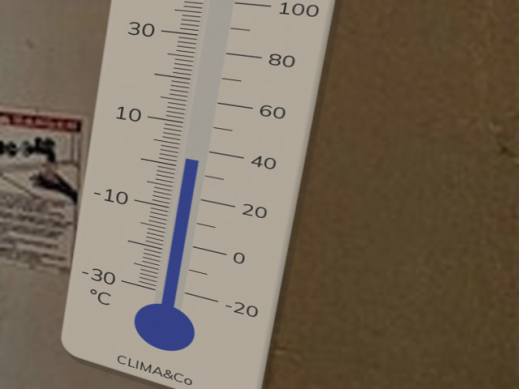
°C 2
